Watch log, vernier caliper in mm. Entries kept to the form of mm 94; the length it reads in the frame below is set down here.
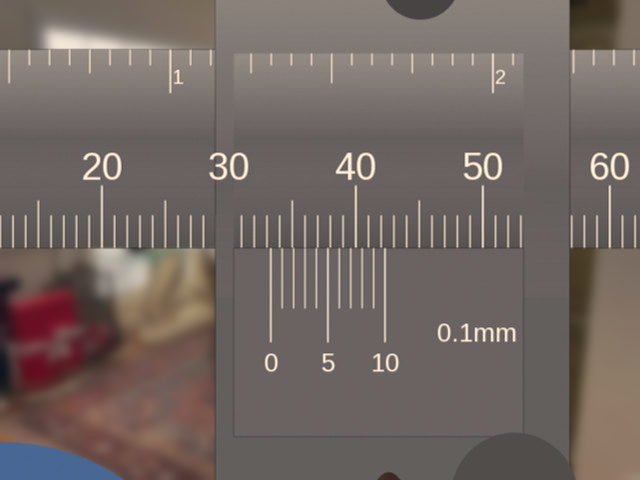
mm 33.3
